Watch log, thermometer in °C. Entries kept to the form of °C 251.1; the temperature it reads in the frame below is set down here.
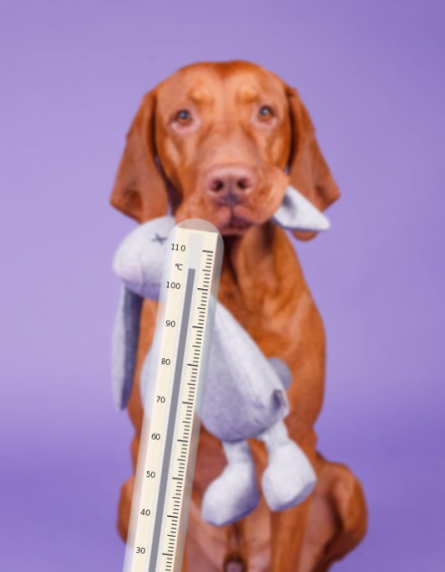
°C 105
